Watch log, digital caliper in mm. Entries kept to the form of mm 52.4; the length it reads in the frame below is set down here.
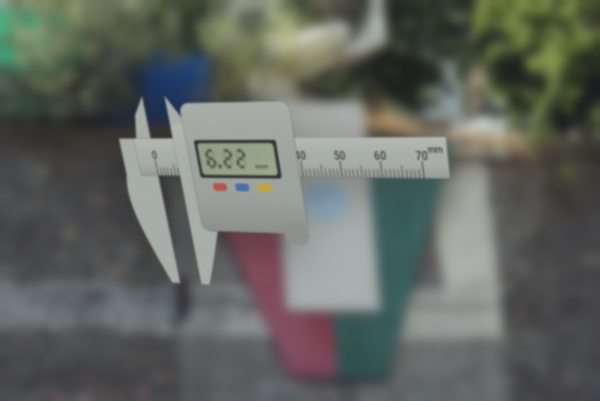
mm 6.22
